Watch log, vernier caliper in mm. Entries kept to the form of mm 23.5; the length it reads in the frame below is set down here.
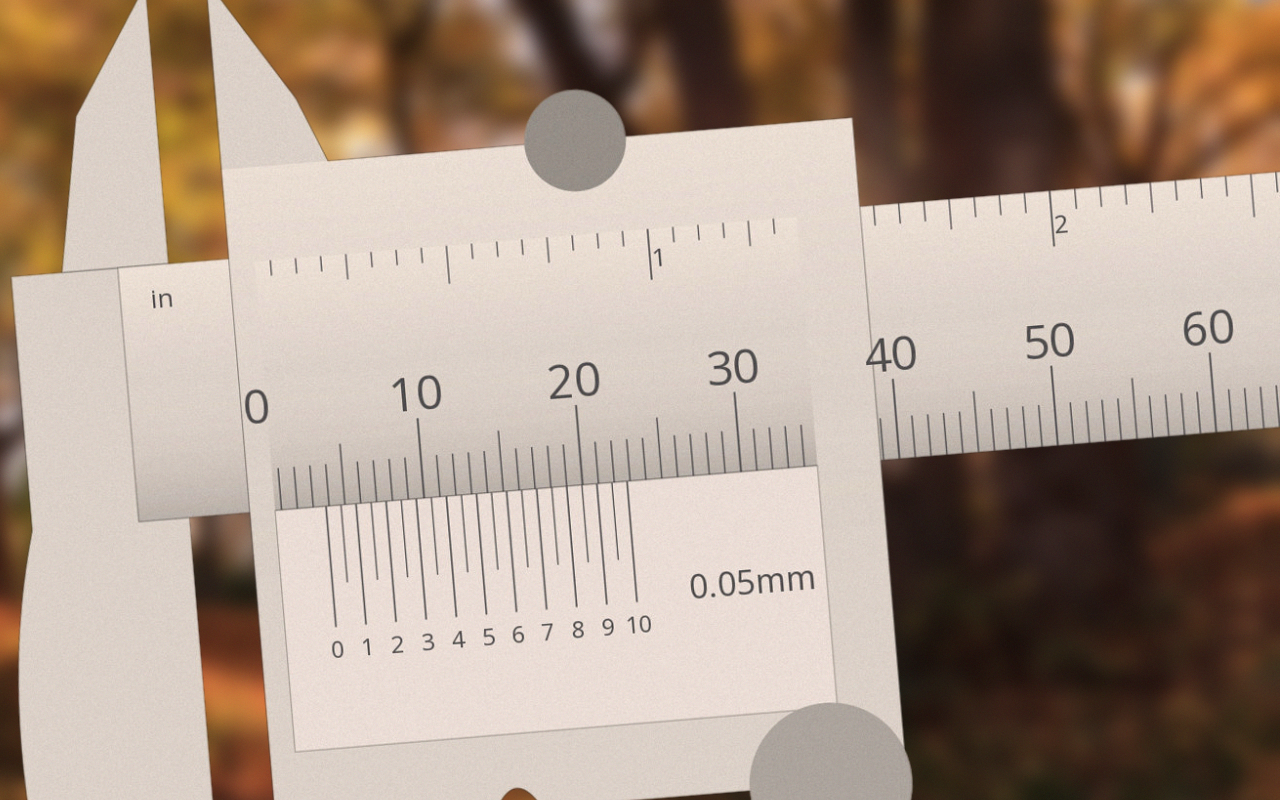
mm 3.8
